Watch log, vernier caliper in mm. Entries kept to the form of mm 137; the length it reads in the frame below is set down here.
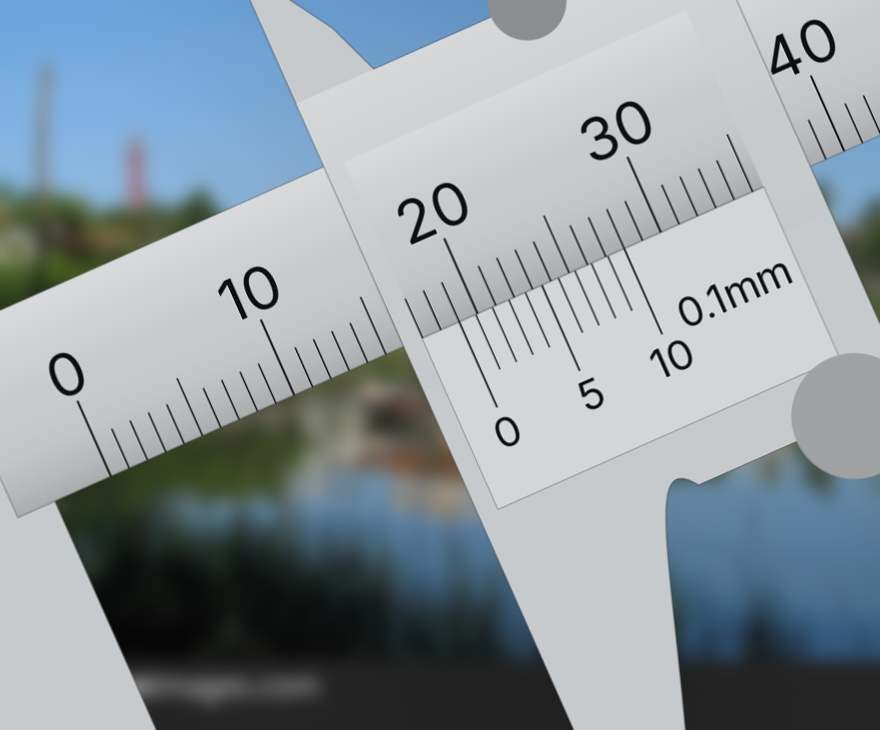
mm 19.0
